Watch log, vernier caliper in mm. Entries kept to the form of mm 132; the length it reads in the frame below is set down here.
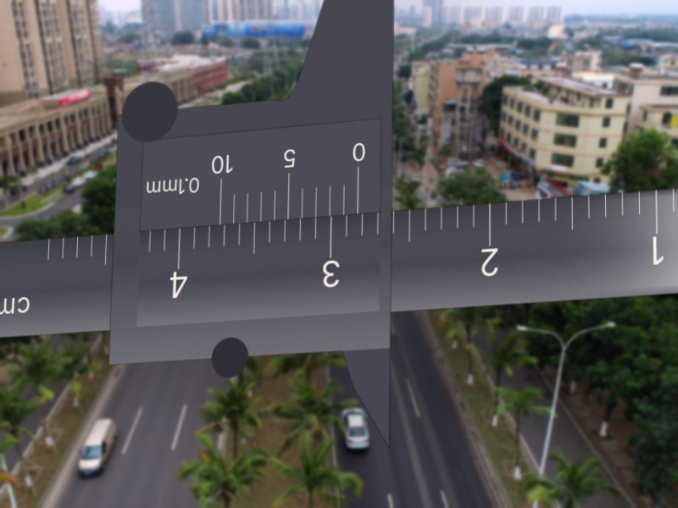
mm 28.3
